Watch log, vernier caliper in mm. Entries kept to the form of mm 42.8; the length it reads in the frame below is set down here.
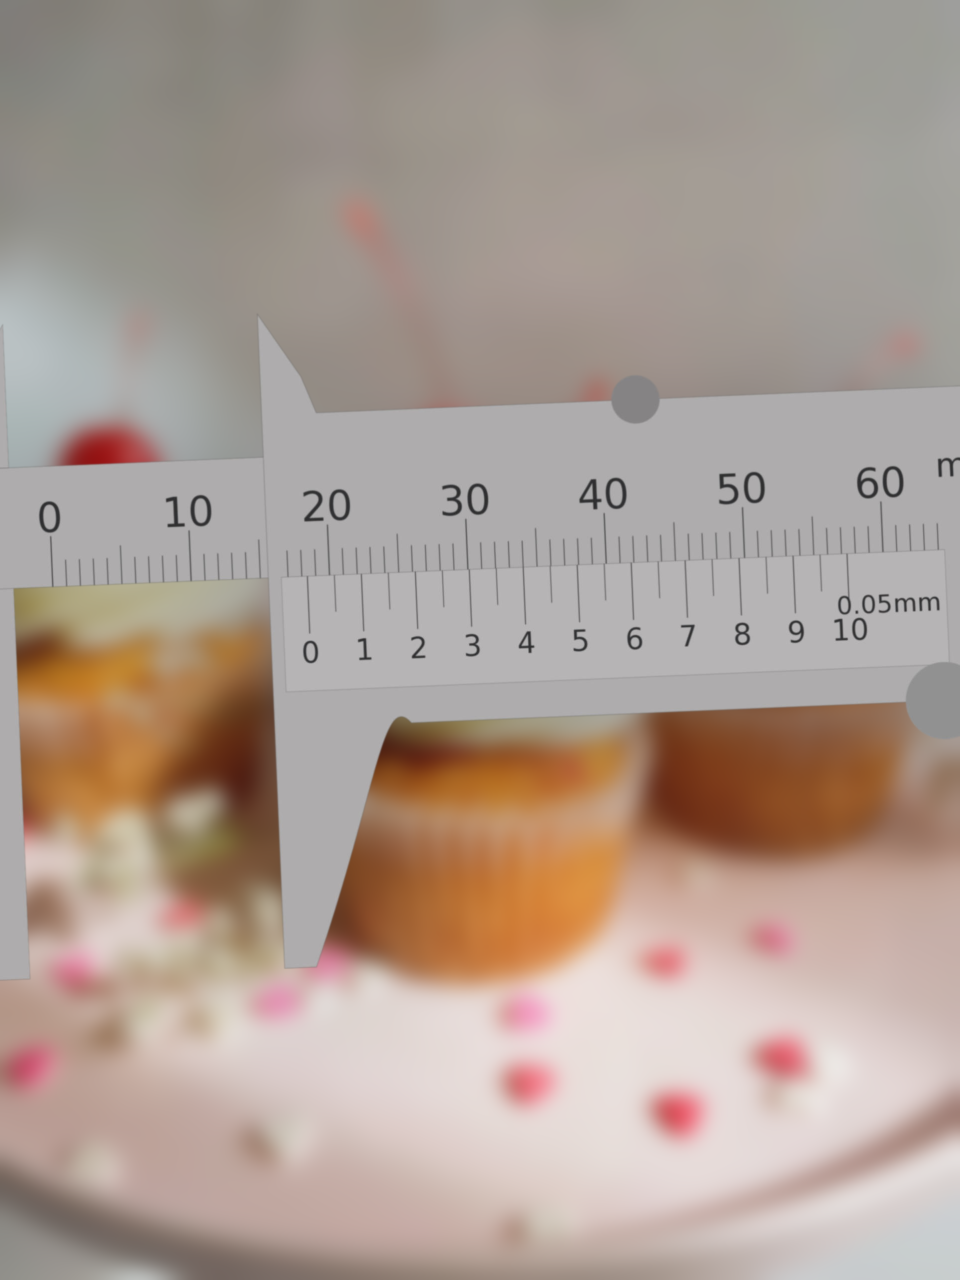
mm 18.4
